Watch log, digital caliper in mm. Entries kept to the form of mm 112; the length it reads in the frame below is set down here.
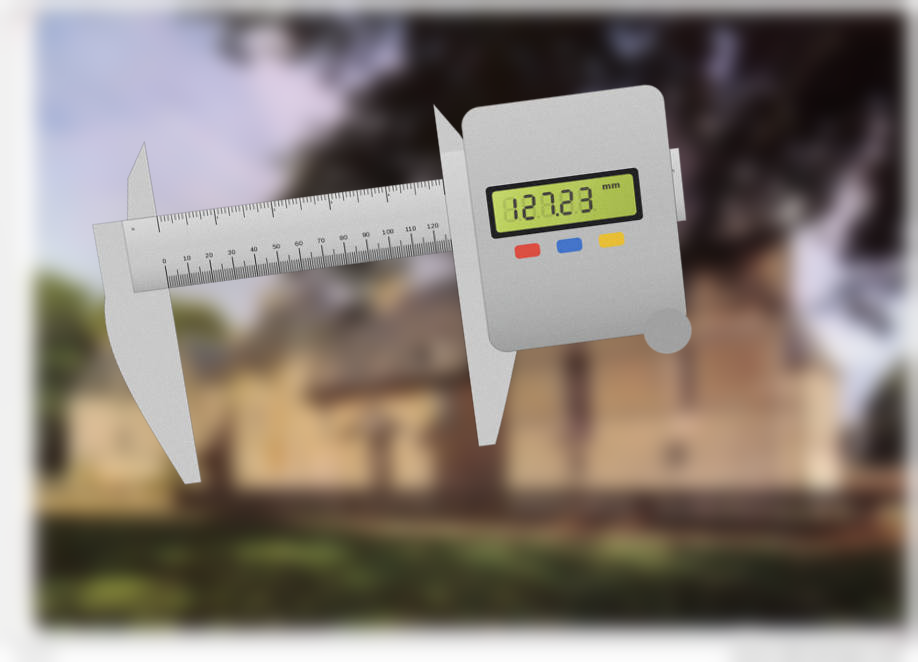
mm 127.23
